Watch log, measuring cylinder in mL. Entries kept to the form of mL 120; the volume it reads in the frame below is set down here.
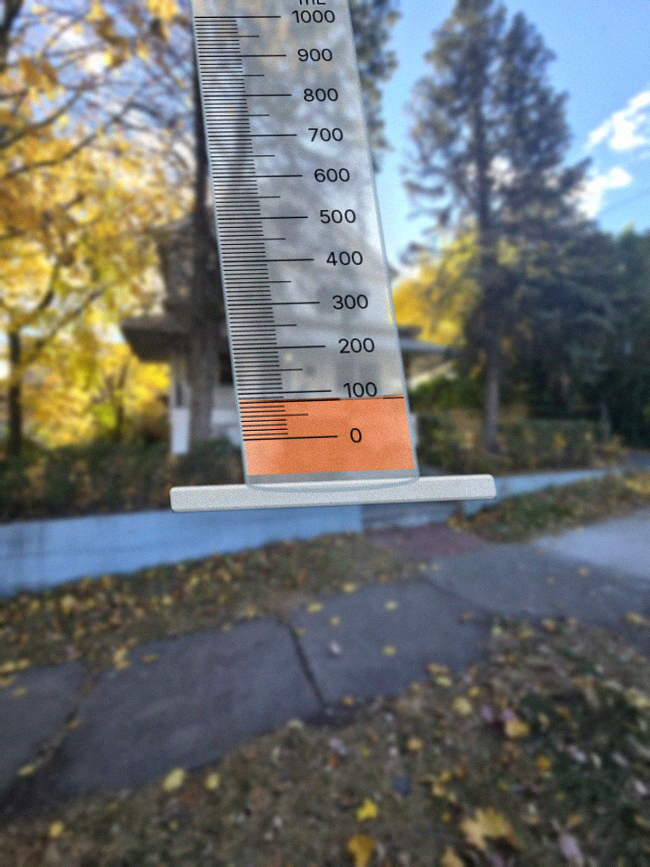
mL 80
